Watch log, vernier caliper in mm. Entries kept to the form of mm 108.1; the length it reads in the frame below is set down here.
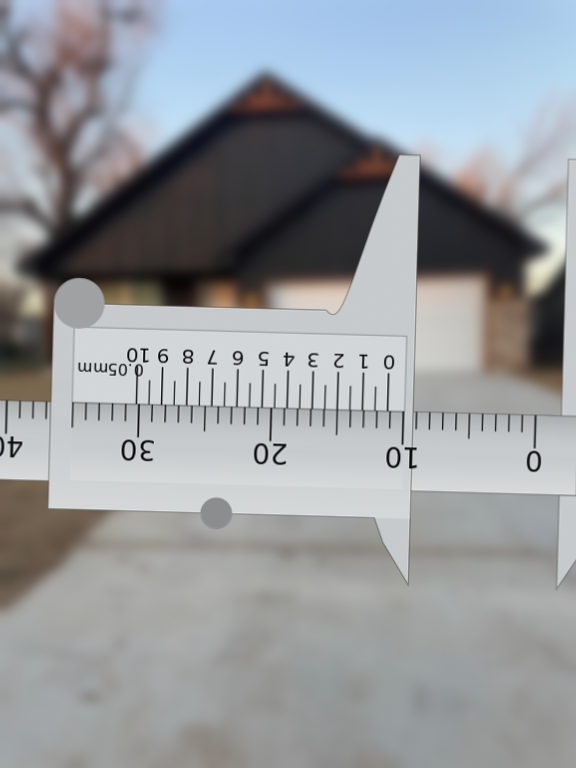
mm 11.2
